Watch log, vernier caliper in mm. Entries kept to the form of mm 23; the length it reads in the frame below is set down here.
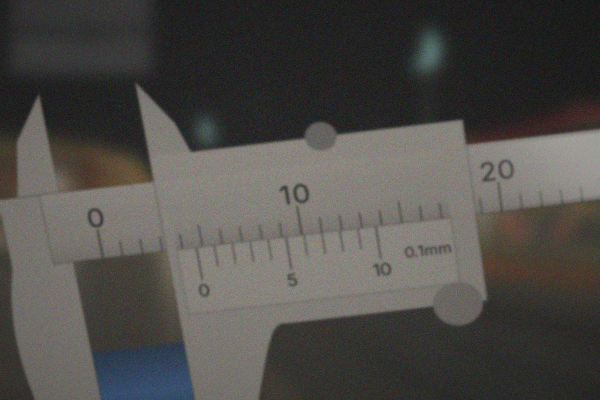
mm 4.7
